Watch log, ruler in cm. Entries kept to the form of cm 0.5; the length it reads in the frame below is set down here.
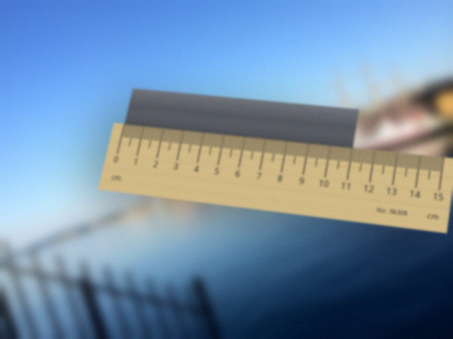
cm 11
